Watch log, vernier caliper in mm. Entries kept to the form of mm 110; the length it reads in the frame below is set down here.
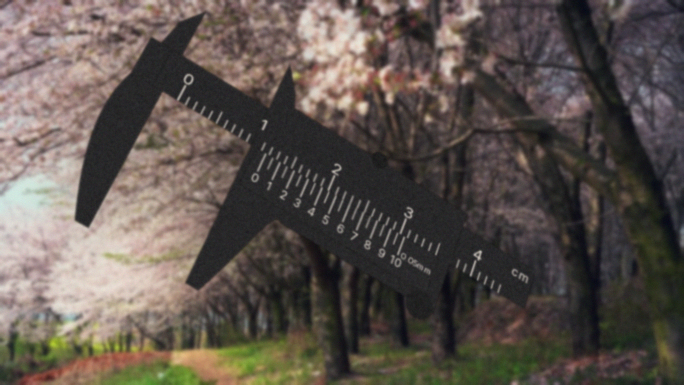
mm 11.6
